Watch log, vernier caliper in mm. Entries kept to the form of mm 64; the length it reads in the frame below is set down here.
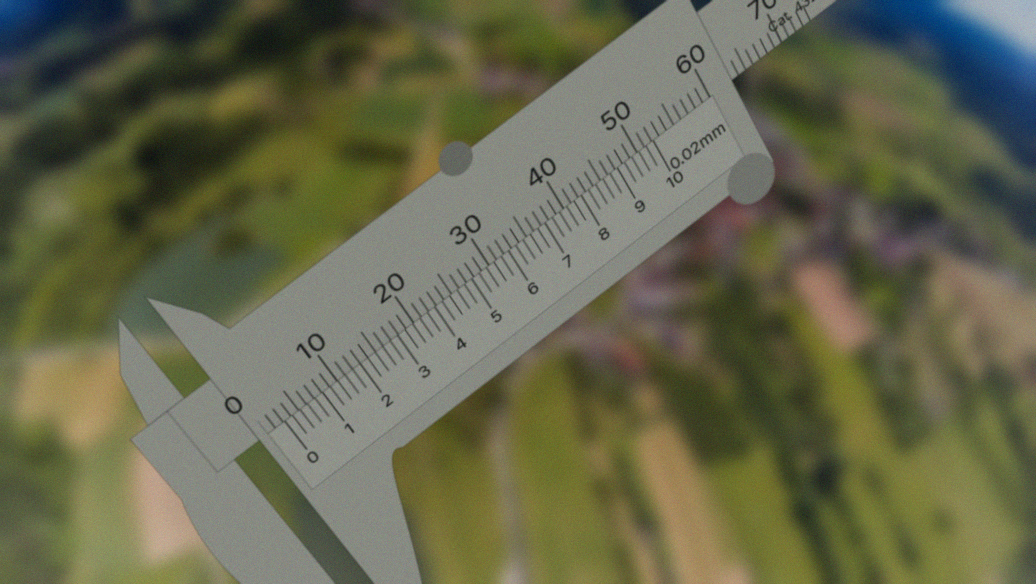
mm 3.2
